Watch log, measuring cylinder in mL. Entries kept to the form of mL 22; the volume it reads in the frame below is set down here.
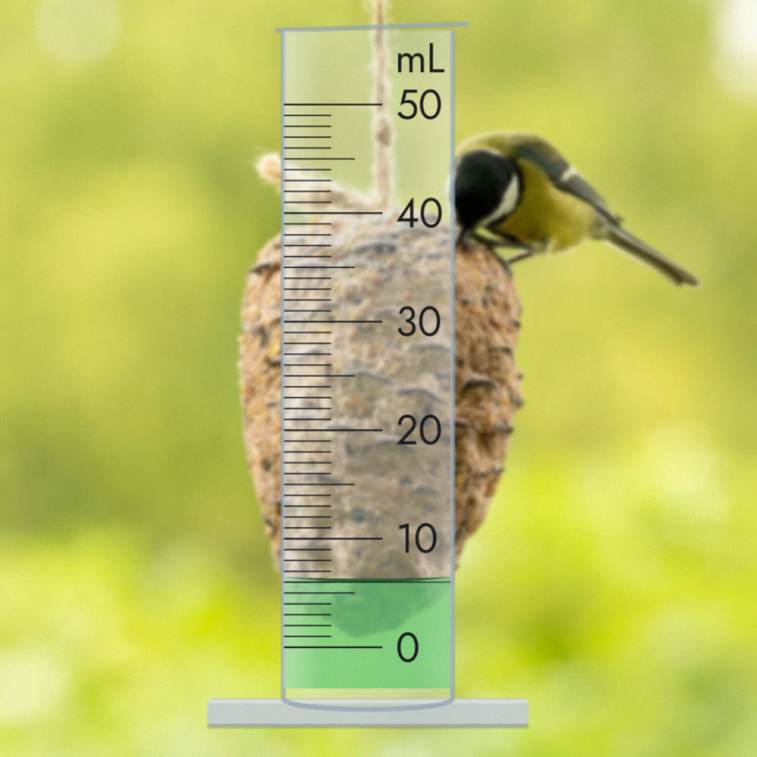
mL 6
